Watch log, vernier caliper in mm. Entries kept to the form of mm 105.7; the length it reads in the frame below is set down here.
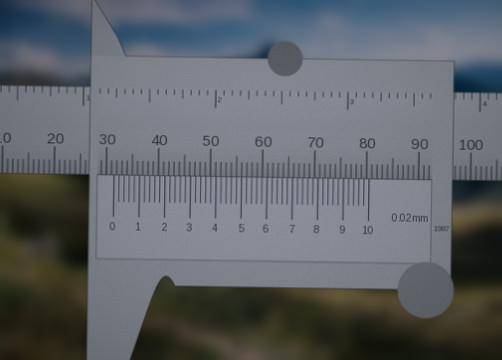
mm 31.5
